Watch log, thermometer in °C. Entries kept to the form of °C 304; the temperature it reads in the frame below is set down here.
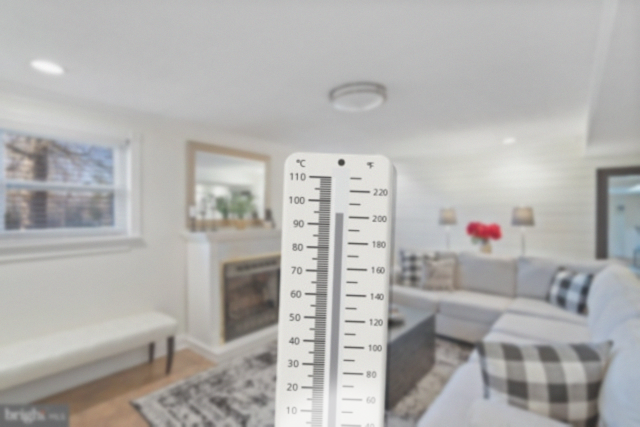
°C 95
